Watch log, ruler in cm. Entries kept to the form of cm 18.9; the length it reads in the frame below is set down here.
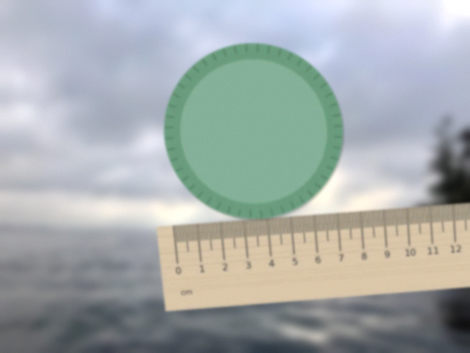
cm 7.5
